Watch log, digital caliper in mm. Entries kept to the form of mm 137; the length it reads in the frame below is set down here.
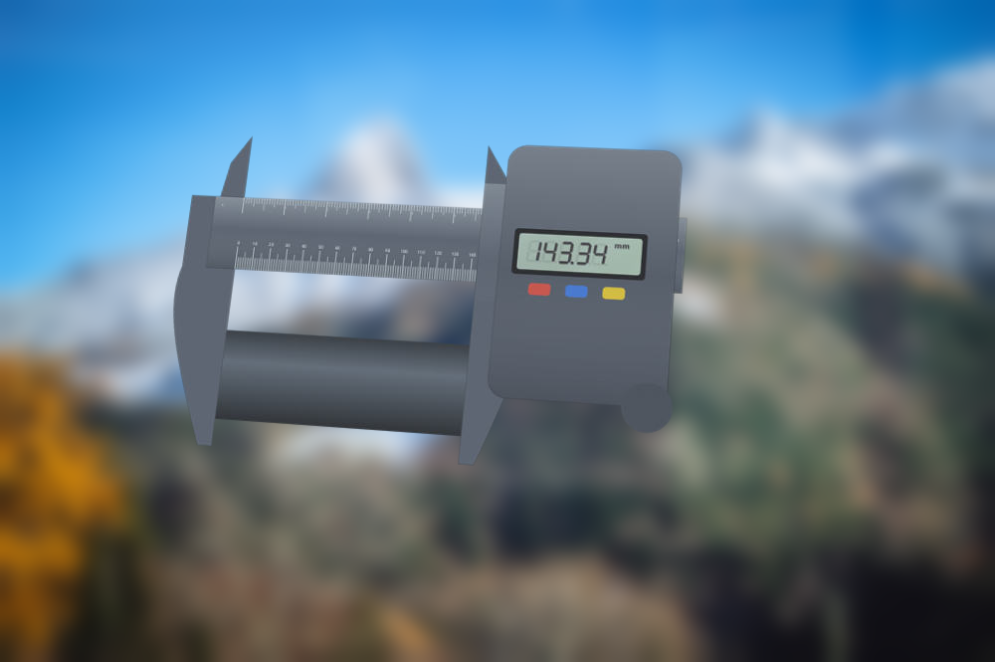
mm 143.34
